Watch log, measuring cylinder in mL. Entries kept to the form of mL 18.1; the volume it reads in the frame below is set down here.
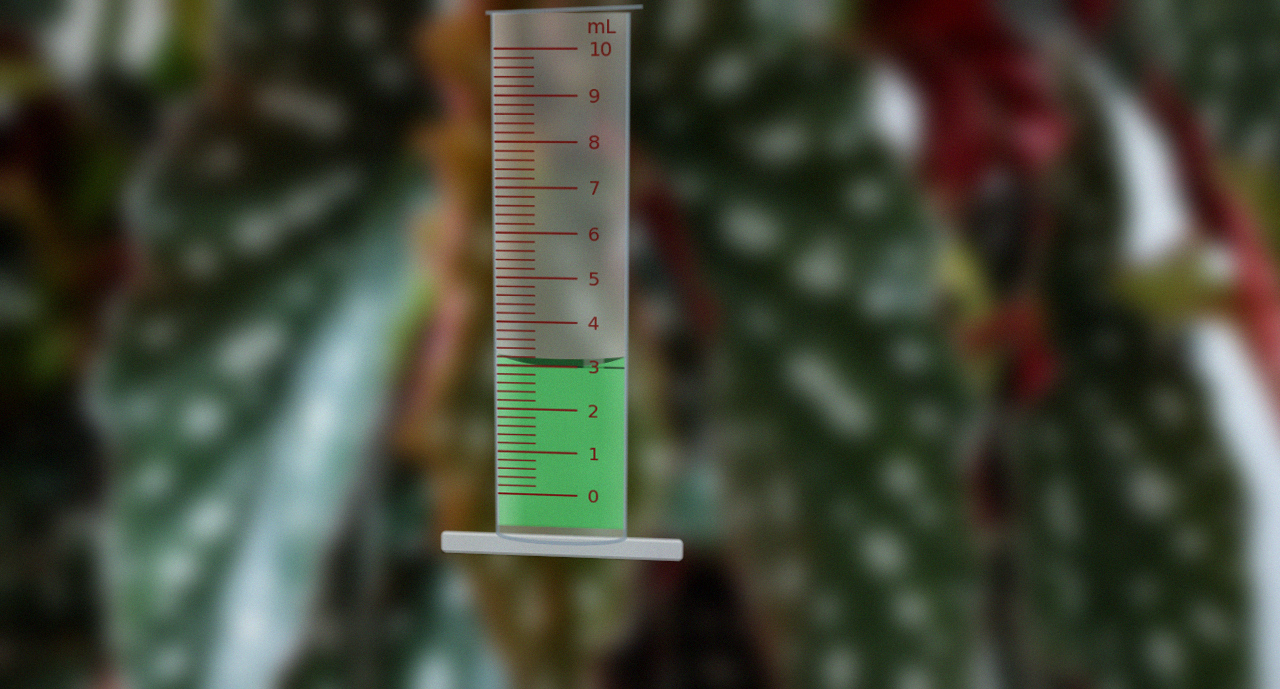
mL 3
